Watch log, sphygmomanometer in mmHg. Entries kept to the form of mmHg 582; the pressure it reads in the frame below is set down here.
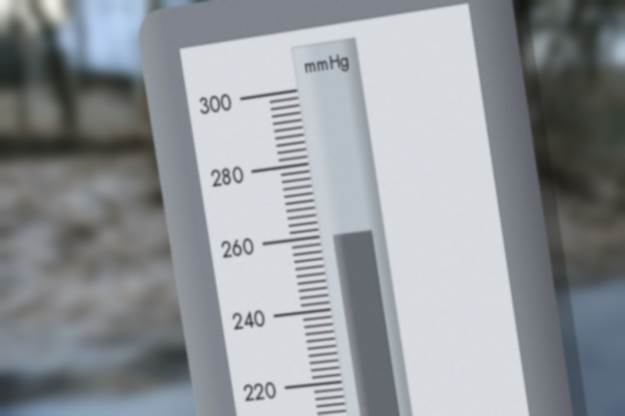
mmHg 260
